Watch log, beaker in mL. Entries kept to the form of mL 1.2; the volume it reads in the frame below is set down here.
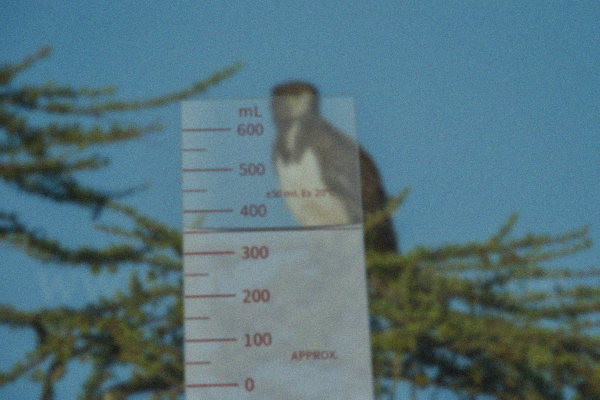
mL 350
